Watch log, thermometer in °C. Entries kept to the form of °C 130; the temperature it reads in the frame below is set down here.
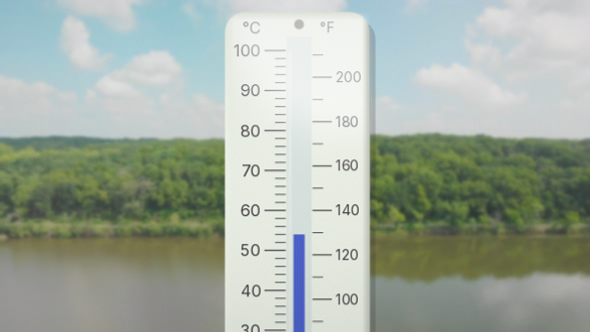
°C 54
